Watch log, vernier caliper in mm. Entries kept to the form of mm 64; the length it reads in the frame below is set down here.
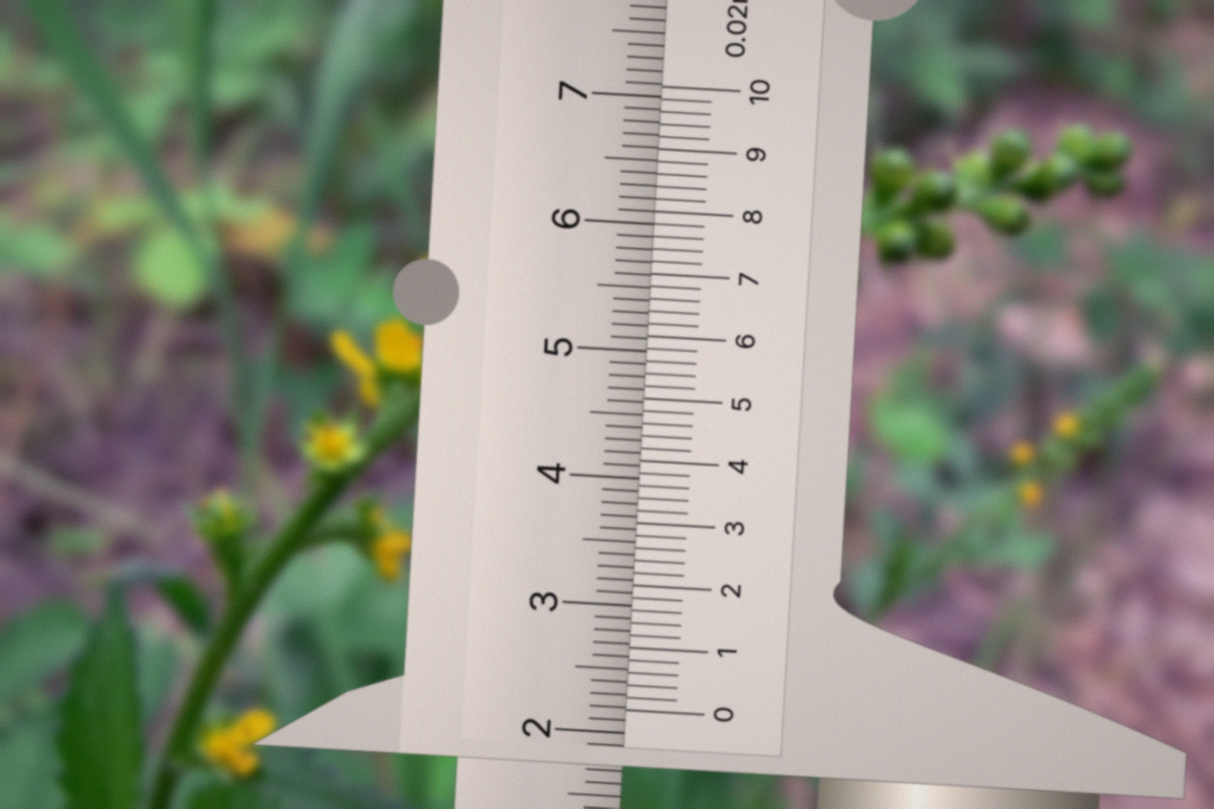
mm 21.8
